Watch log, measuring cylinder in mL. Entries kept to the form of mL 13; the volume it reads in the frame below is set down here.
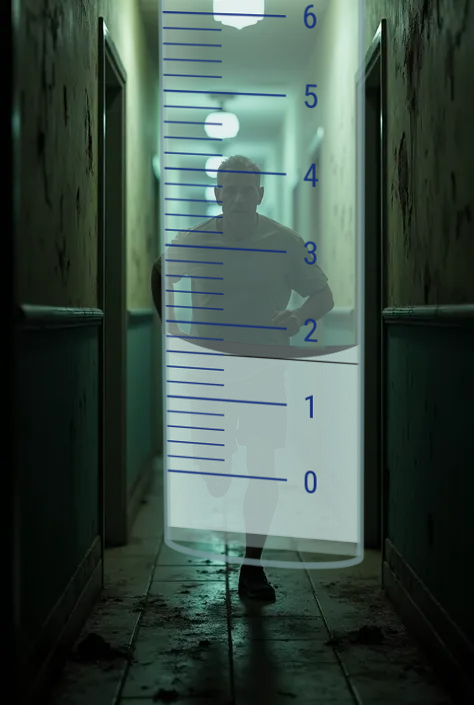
mL 1.6
